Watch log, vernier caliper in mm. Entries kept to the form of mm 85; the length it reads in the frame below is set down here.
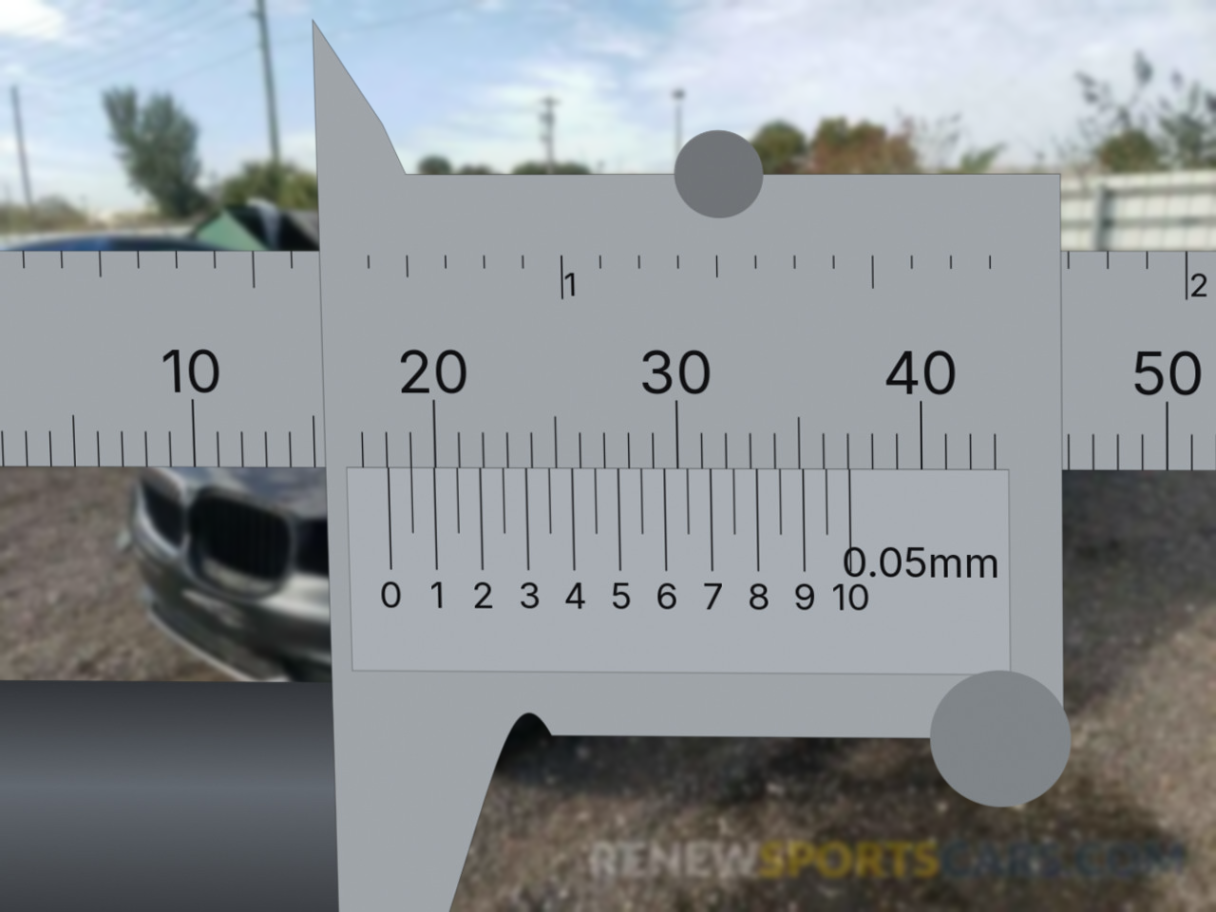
mm 18.05
